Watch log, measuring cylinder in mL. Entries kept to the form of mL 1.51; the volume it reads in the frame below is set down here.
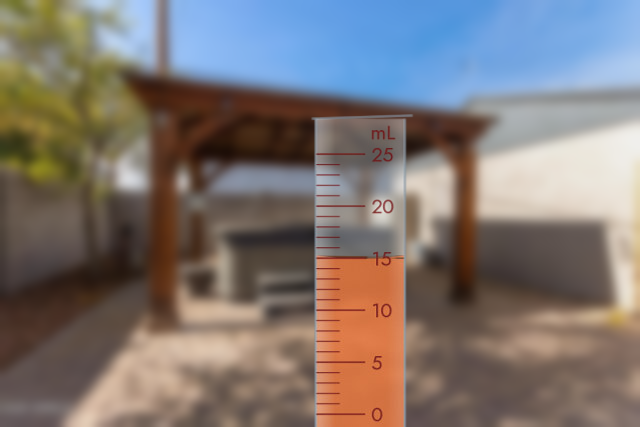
mL 15
